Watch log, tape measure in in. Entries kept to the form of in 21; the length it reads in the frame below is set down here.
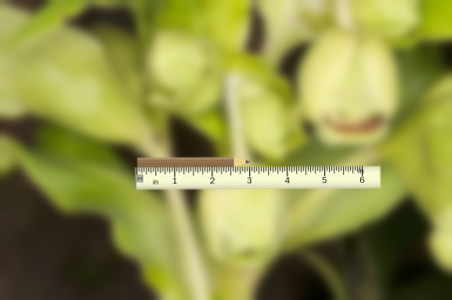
in 3
